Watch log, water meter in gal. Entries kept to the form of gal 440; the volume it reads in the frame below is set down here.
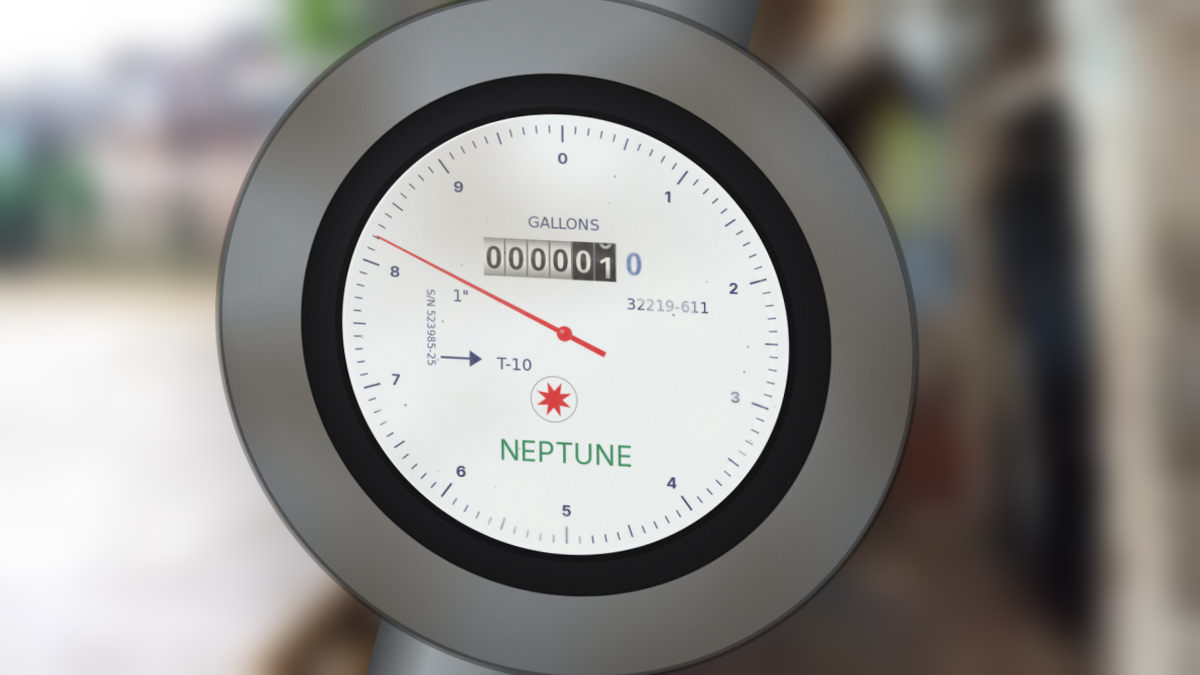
gal 8.2
